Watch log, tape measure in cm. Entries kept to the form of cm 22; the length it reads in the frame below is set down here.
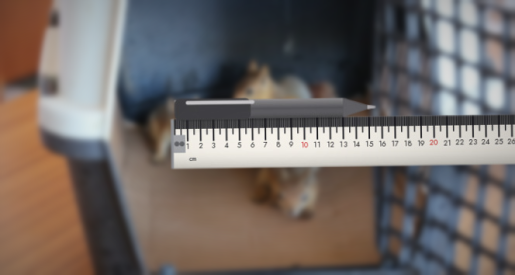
cm 15.5
